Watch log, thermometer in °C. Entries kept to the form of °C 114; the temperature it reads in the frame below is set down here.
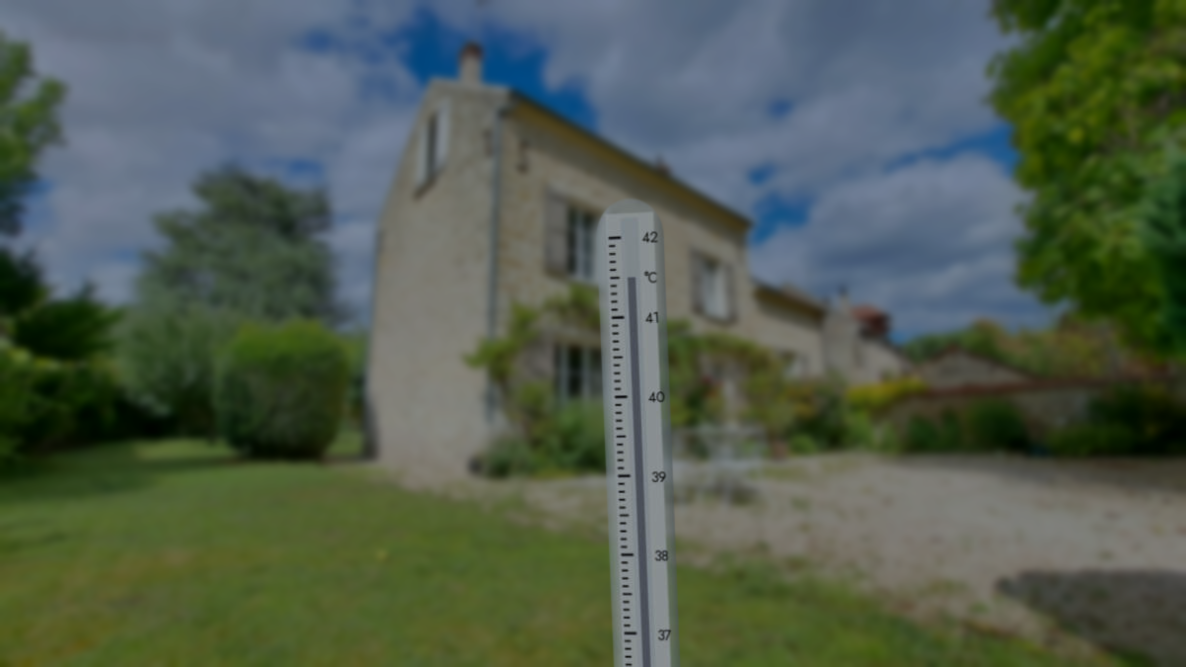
°C 41.5
